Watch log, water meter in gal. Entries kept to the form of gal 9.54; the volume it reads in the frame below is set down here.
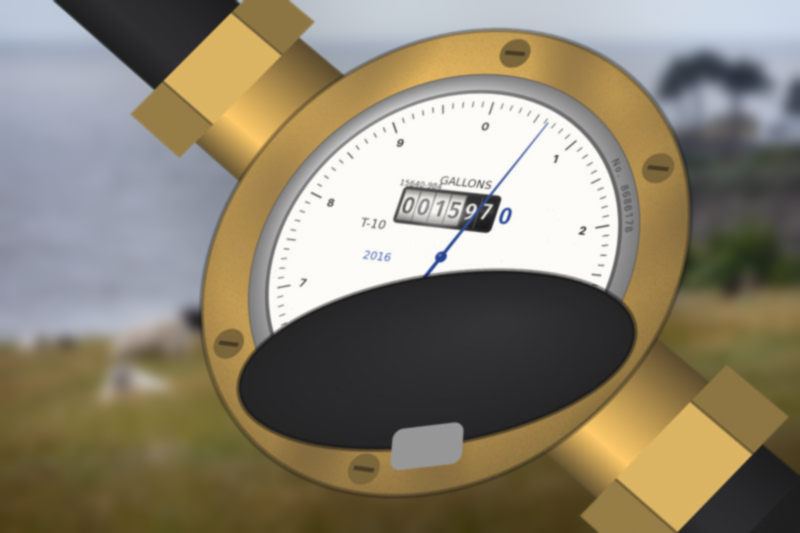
gal 15970.6
